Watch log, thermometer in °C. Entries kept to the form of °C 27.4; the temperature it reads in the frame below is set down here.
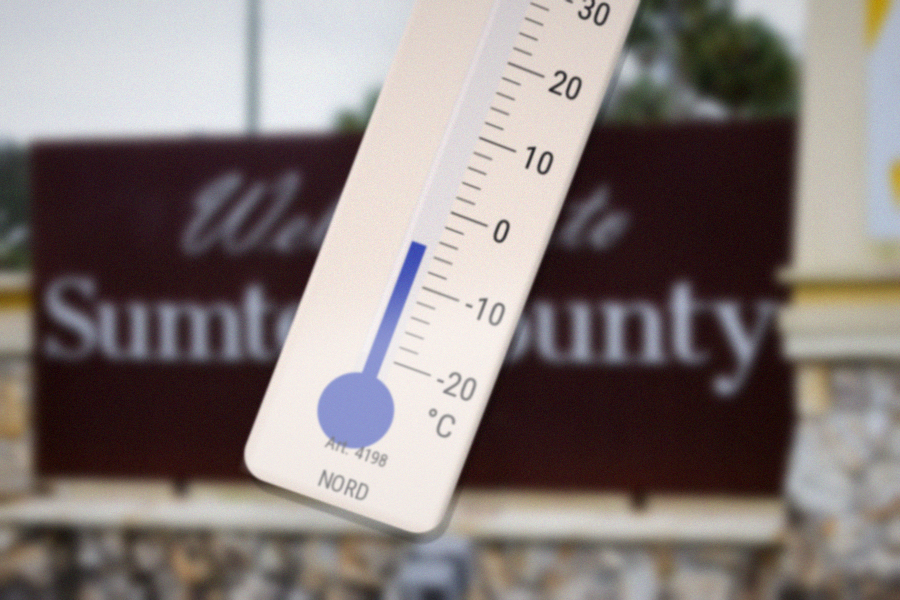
°C -5
